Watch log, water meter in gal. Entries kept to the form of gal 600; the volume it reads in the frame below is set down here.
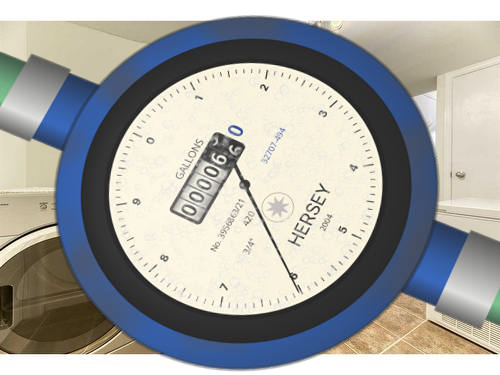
gal 656.0
